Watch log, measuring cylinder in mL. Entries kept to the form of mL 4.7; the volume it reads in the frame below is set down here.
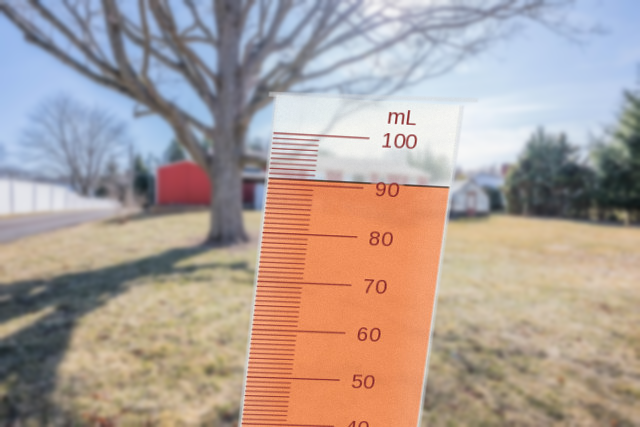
mL 91
